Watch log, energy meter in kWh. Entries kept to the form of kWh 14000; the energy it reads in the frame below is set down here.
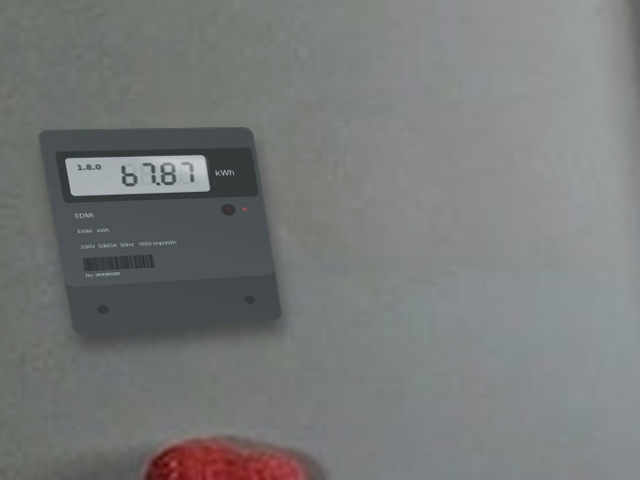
kWh 67.87
